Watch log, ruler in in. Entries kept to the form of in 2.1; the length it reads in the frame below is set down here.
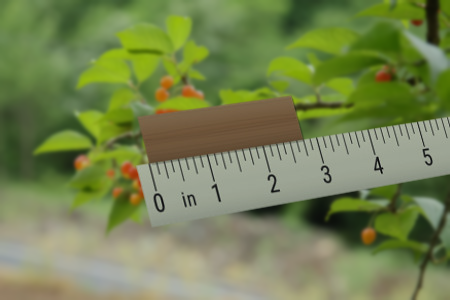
in 2.75
